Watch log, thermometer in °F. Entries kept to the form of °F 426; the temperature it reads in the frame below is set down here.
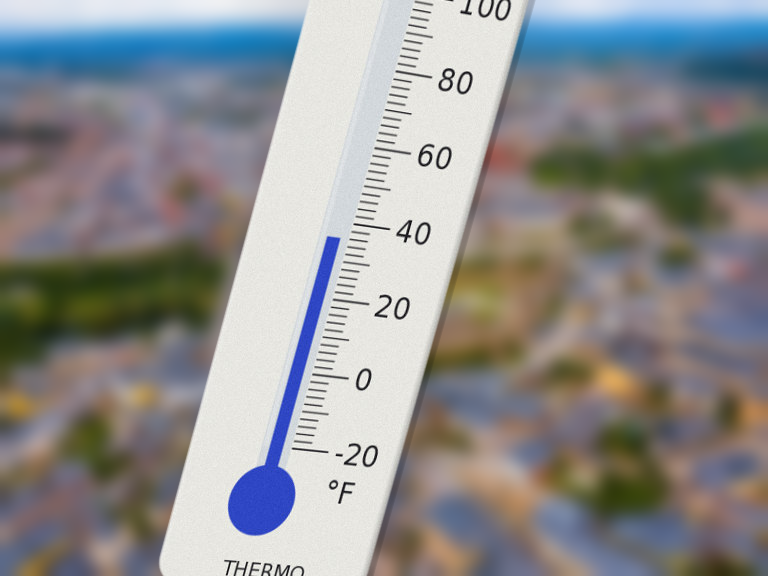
°F 36
